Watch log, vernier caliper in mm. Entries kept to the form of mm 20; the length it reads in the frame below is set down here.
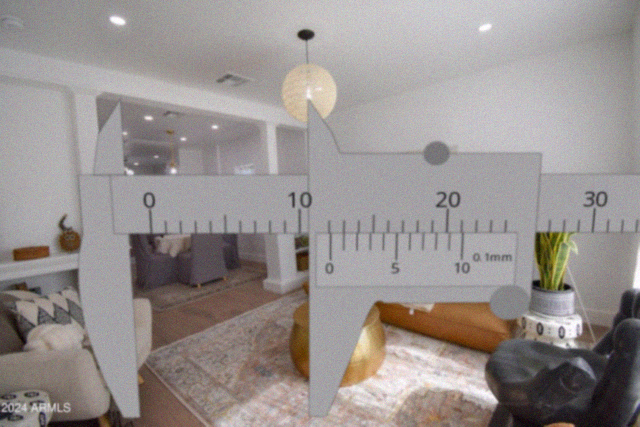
mm 12.1
